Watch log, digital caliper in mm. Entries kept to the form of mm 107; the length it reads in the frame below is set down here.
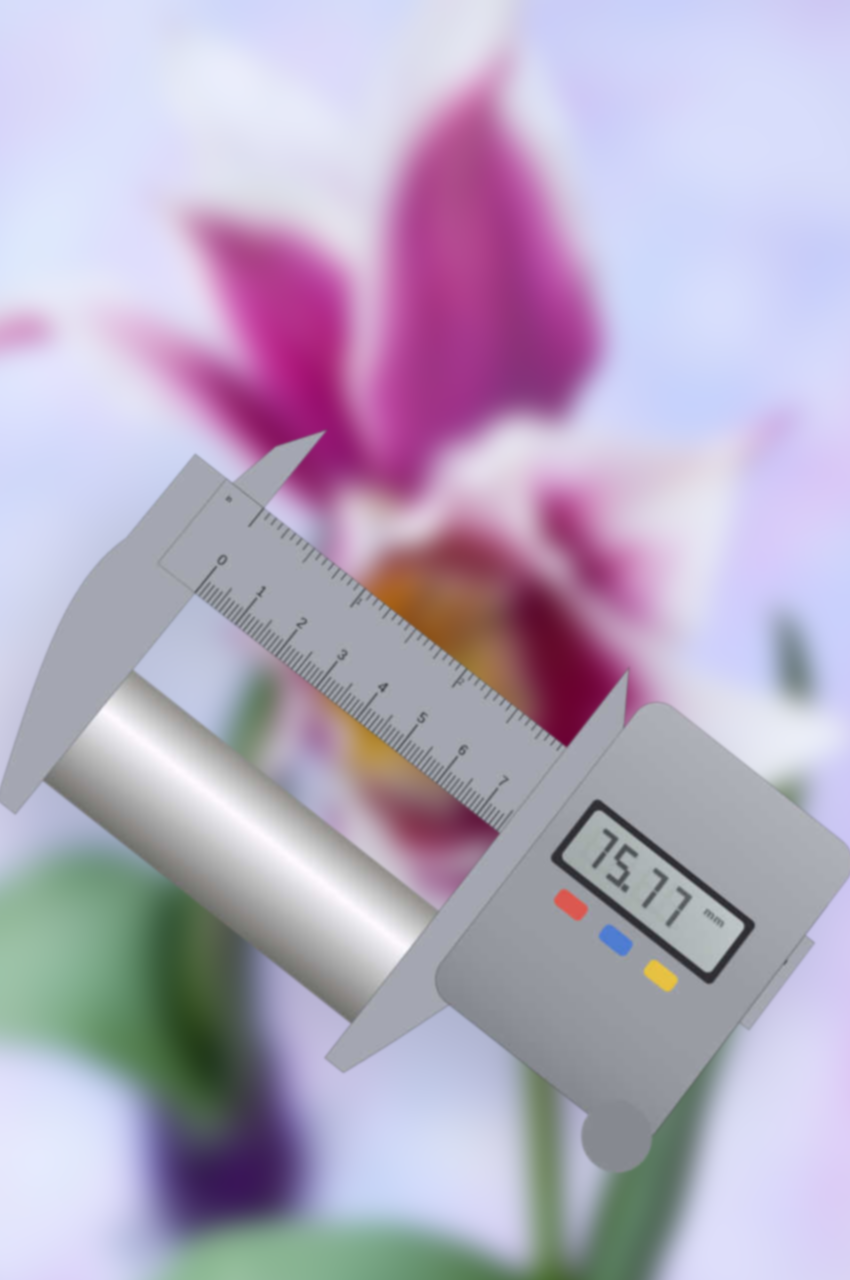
mm 75.77
